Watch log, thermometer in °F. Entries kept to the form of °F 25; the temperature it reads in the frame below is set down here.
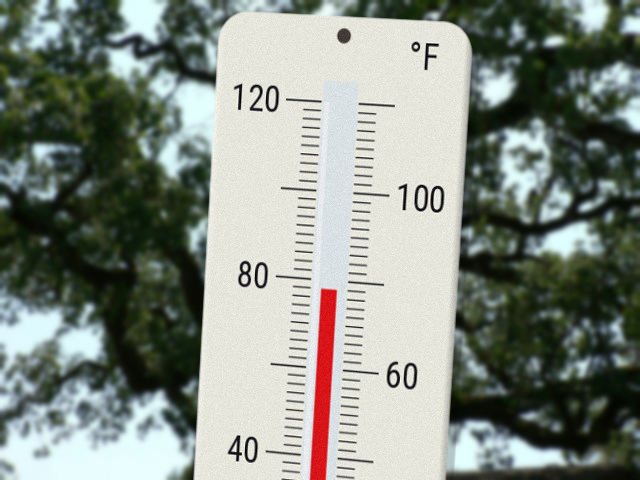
°F 78
